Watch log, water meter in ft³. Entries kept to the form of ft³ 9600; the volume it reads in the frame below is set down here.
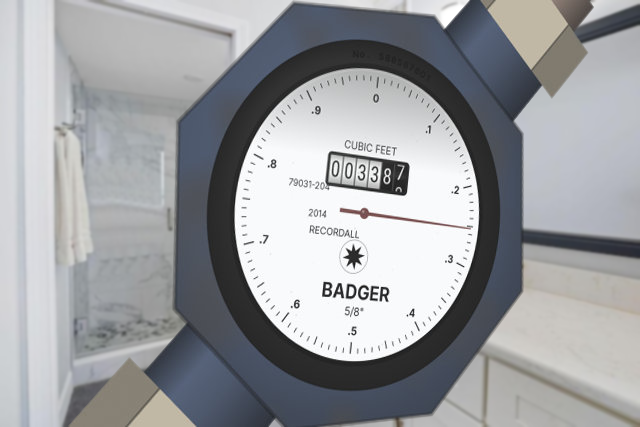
ft³ 3387.25
